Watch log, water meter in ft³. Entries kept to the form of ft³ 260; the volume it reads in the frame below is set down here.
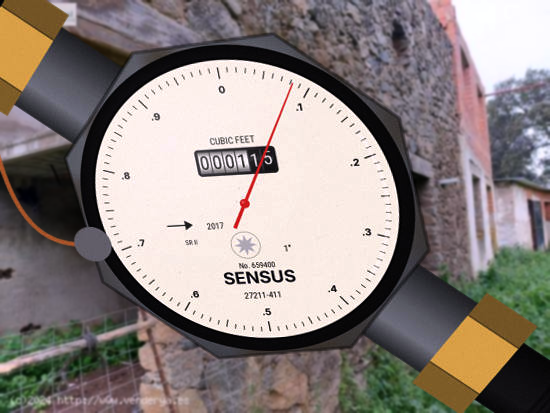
ft³ 115.08
